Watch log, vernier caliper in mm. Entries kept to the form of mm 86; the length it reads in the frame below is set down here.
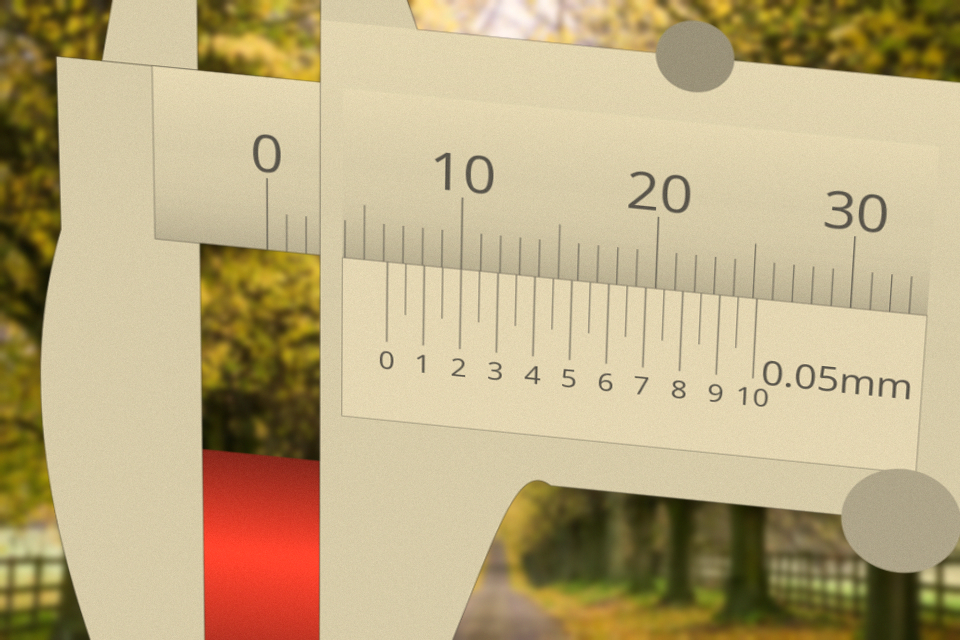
mm 6.2
